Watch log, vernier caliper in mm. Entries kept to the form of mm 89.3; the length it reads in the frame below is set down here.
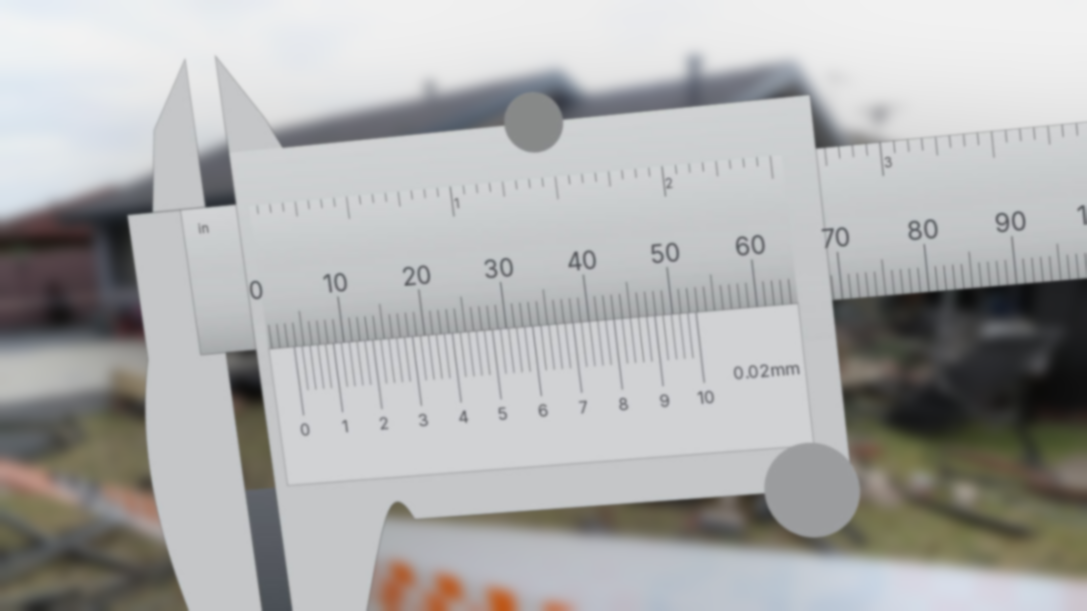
mm 3.8
